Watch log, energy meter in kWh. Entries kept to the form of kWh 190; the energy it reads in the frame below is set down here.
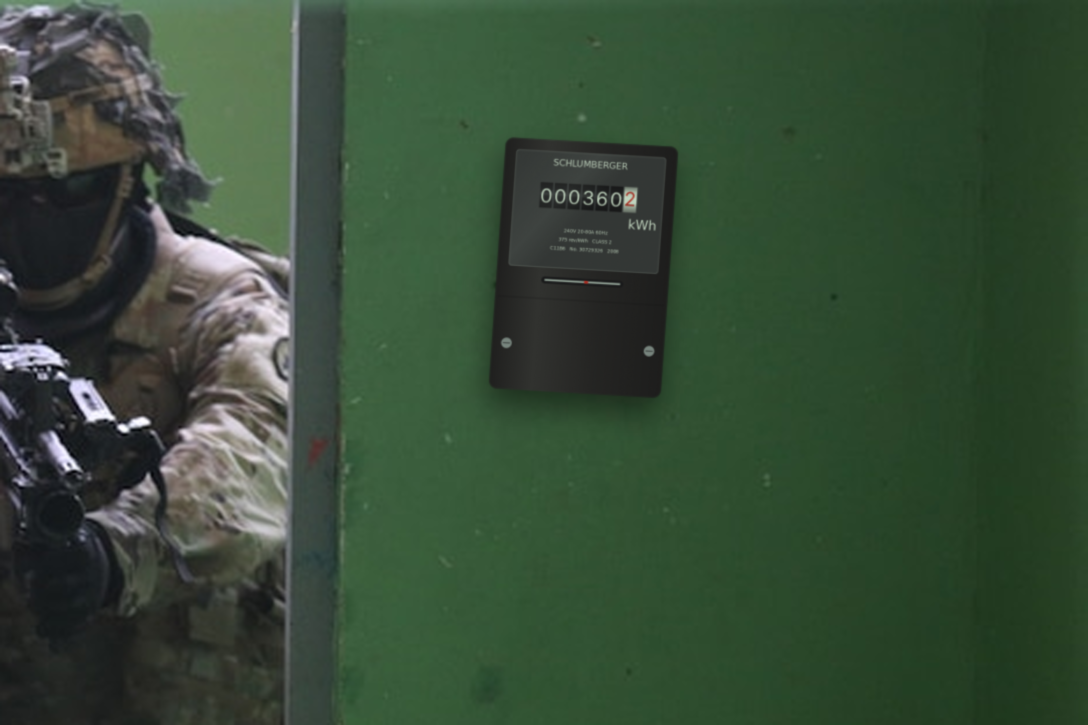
kWh 360.2
